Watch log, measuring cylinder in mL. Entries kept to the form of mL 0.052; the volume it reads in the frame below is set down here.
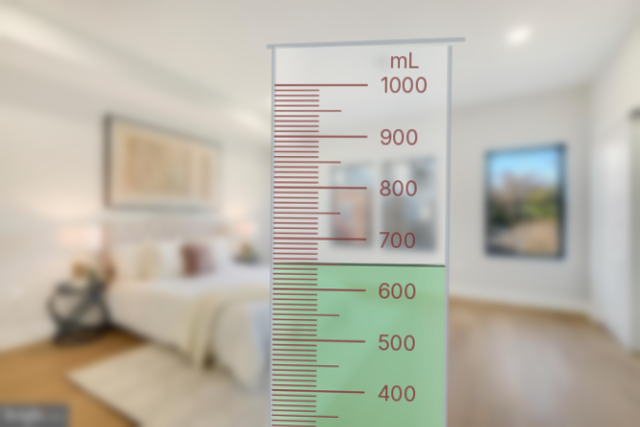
mL 650
